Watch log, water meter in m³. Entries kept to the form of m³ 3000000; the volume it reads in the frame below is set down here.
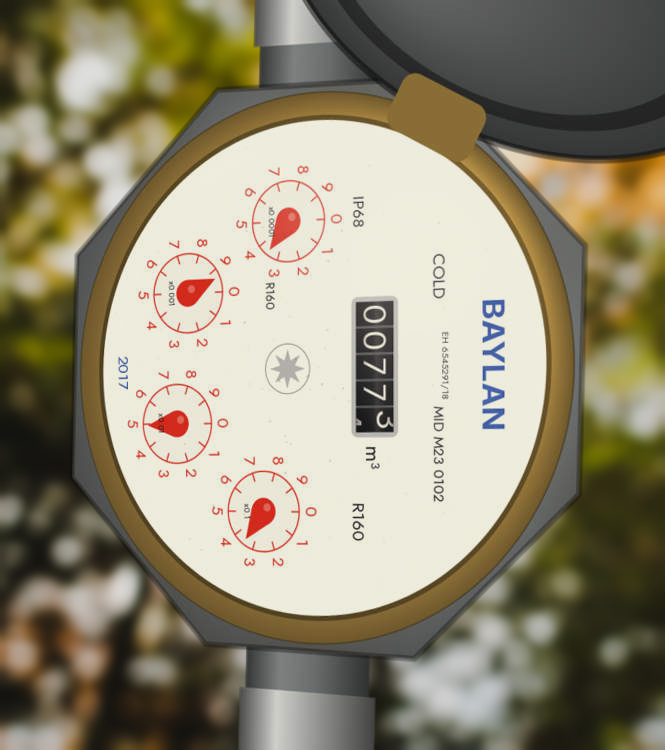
m³ 773.3493
